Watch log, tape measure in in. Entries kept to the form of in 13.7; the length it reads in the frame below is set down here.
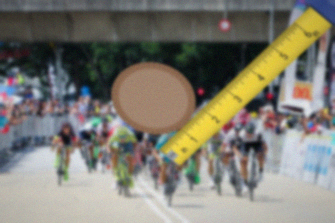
in 2.5
